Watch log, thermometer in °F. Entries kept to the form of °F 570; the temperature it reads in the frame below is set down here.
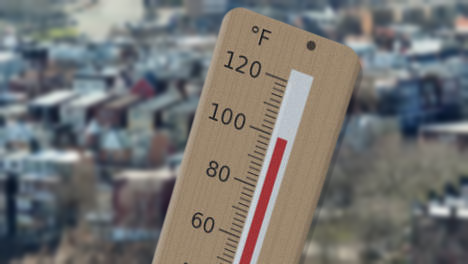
°F 100
